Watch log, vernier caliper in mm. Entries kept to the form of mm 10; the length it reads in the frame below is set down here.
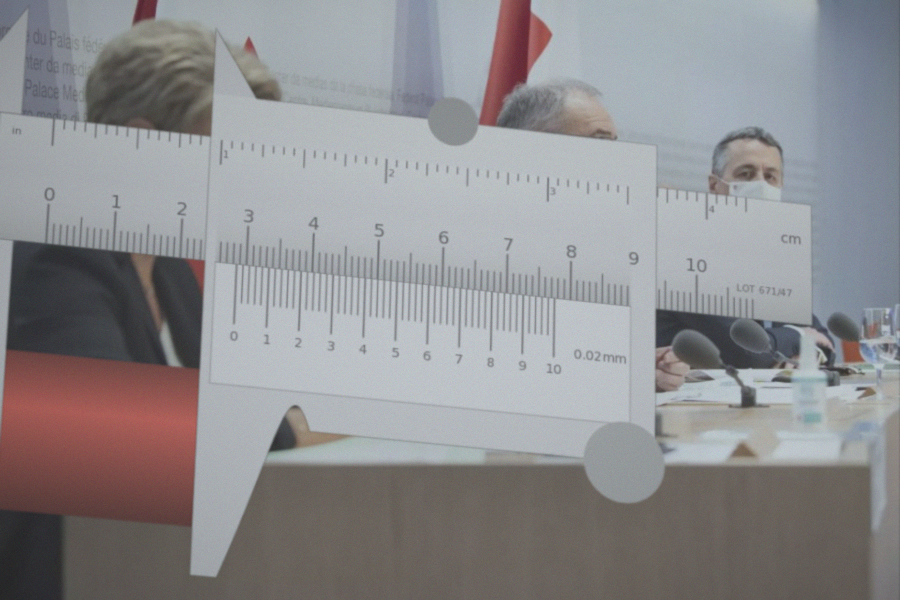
mm 28.5
